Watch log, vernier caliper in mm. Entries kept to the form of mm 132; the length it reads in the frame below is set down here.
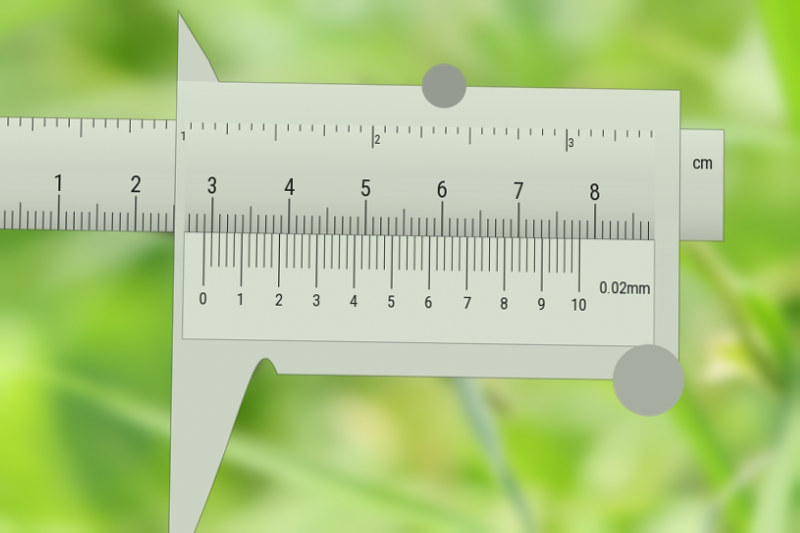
mm 29.0
